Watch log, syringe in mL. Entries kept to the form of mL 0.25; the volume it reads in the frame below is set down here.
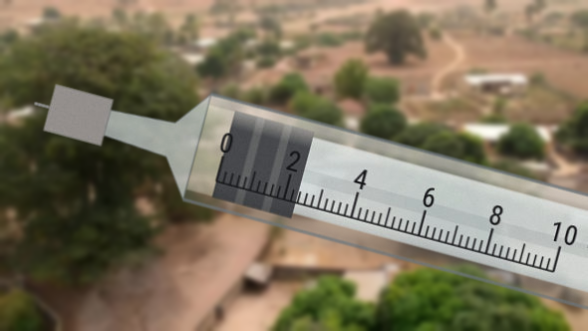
mL 0
